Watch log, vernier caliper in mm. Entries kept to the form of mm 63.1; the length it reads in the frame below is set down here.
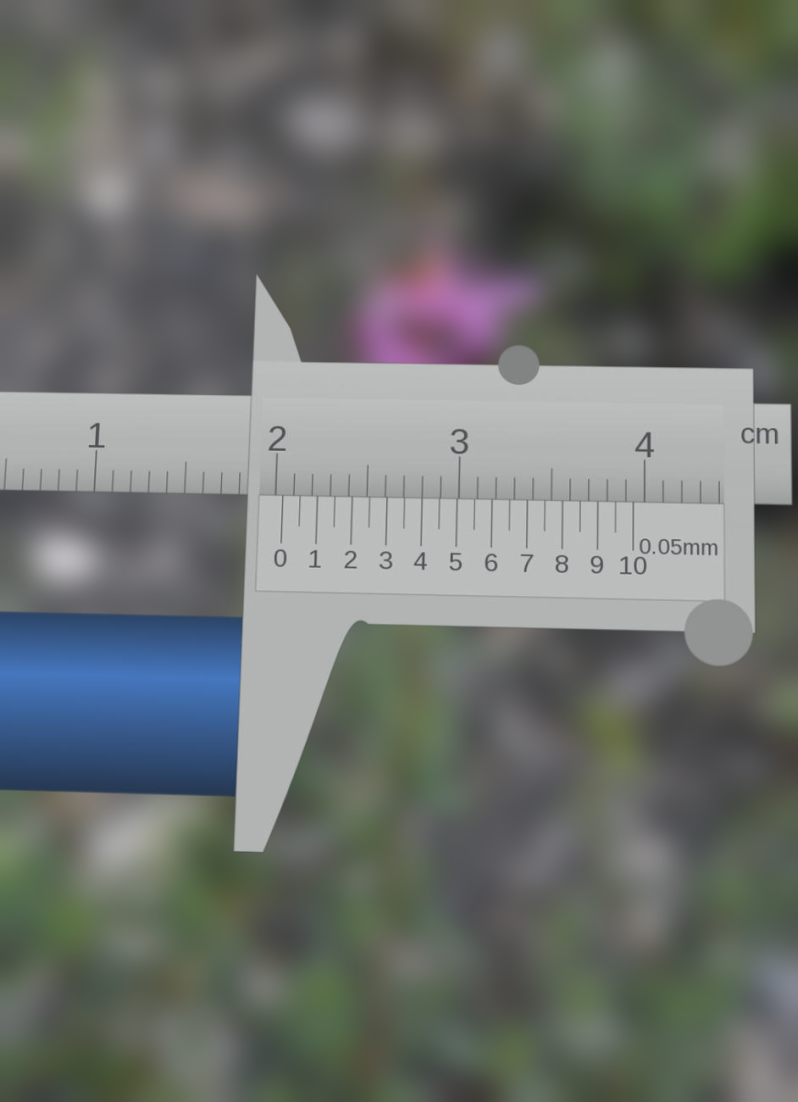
mm 20.4
